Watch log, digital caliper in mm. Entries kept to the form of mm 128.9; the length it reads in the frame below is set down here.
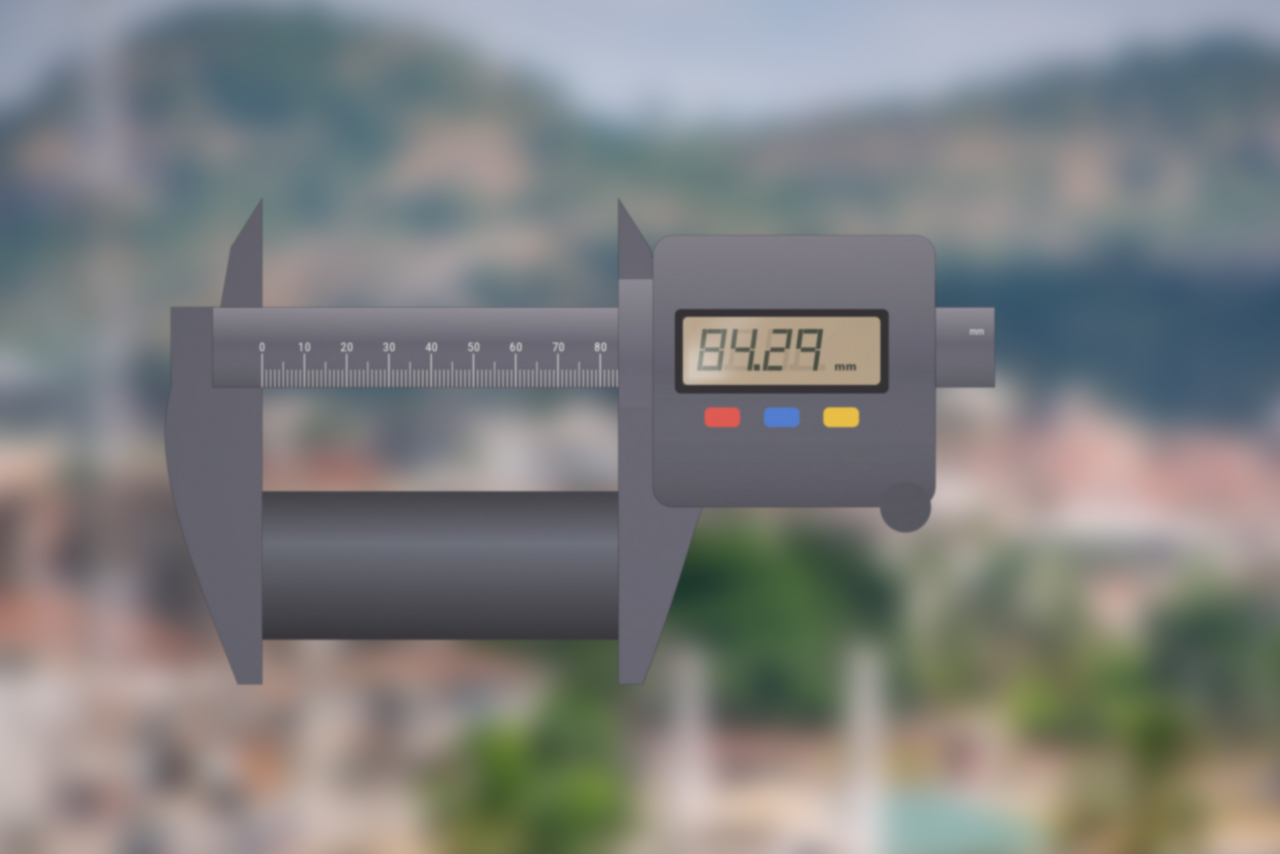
mm 84.29
